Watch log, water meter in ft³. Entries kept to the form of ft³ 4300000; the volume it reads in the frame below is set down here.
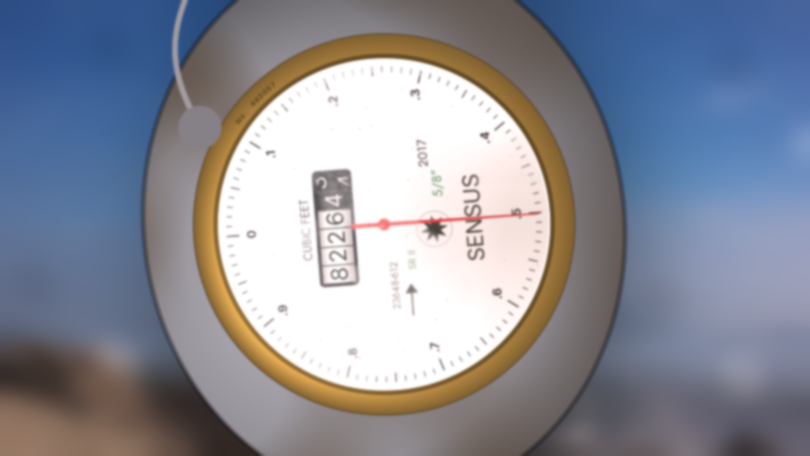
ft³ 822643.50
